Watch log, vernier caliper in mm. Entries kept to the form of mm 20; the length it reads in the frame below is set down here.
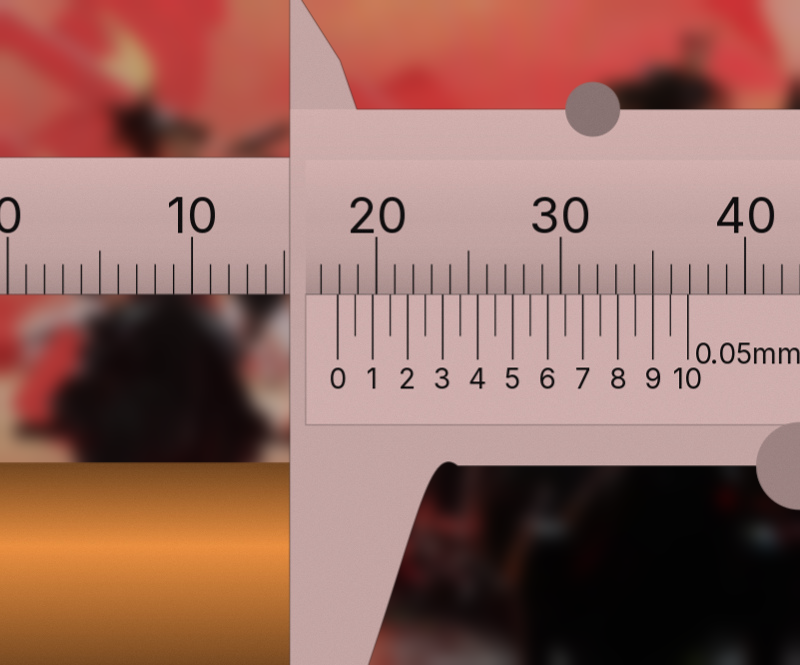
mm 17.9
